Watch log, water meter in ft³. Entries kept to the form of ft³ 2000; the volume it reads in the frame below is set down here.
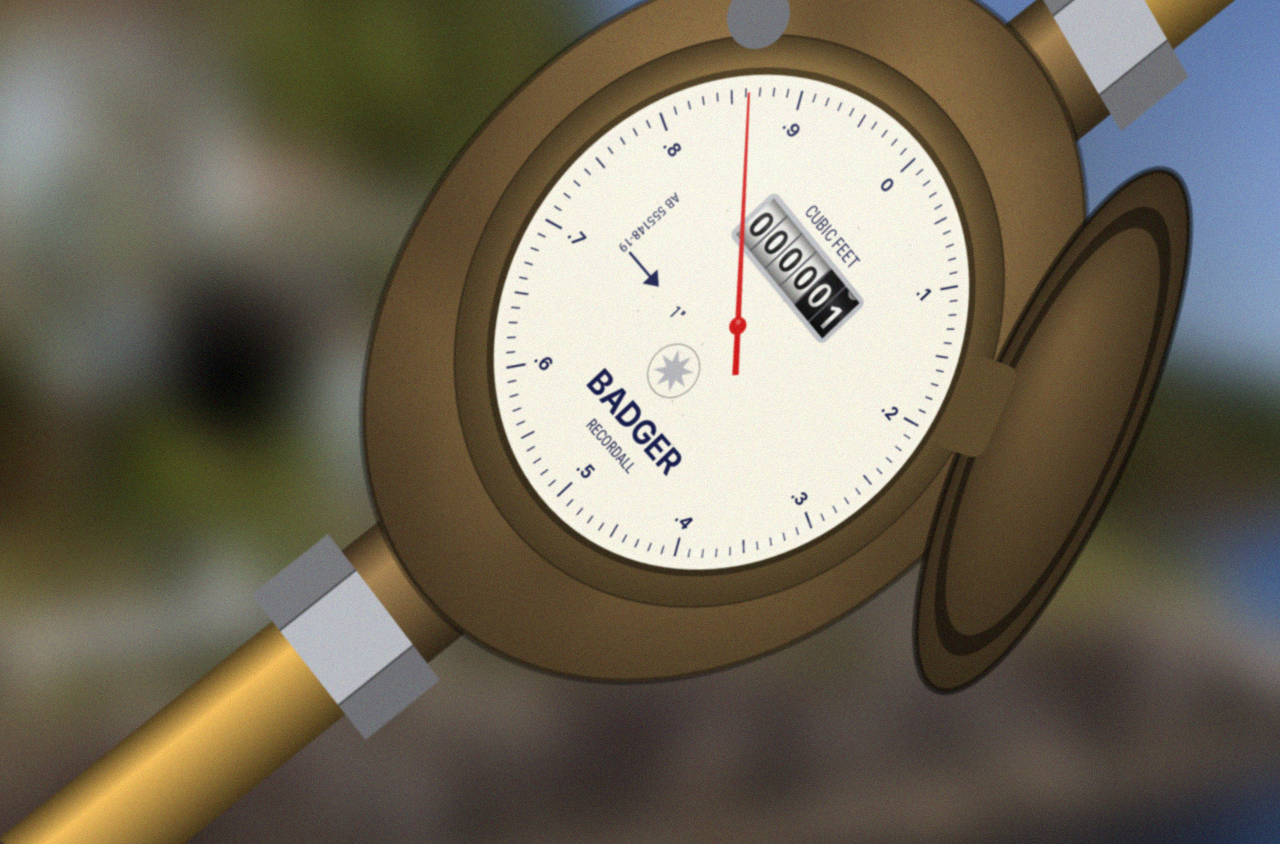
ft³ 0.86
